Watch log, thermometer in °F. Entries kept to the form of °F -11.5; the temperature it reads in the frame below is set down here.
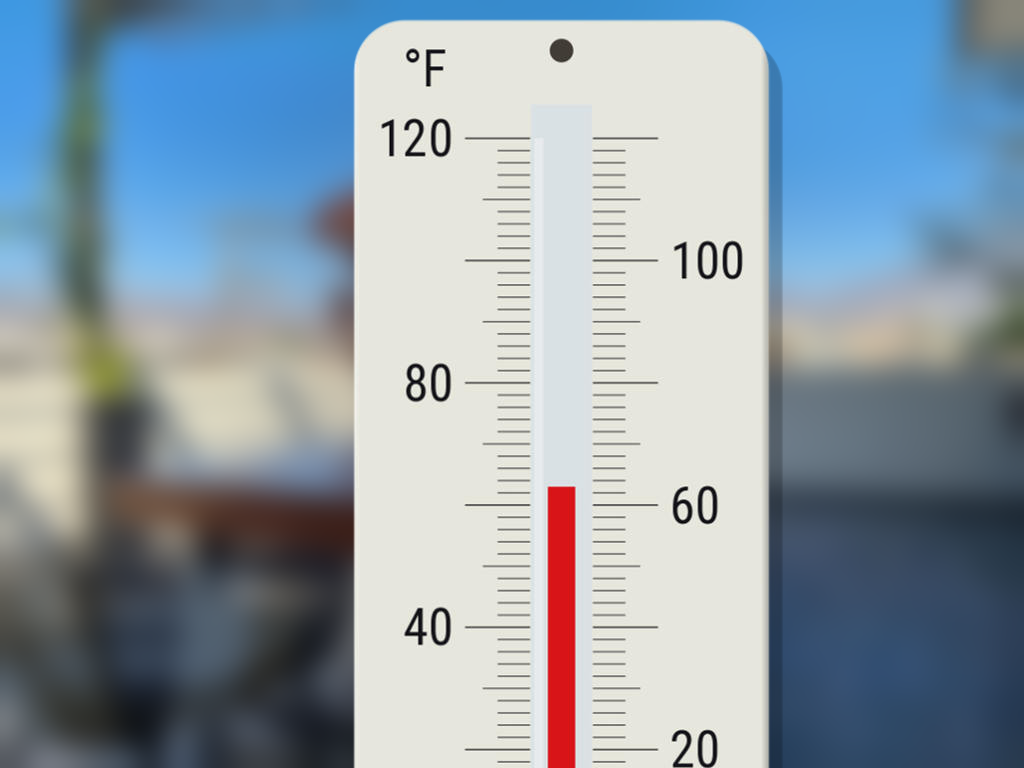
°F 63
